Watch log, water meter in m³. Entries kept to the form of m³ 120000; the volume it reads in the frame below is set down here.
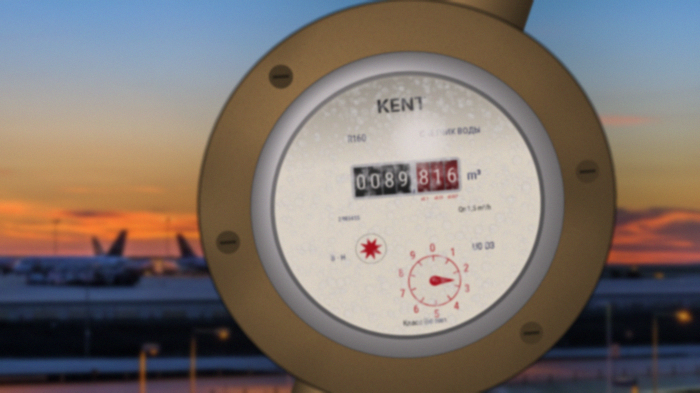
m³ 89.8162
